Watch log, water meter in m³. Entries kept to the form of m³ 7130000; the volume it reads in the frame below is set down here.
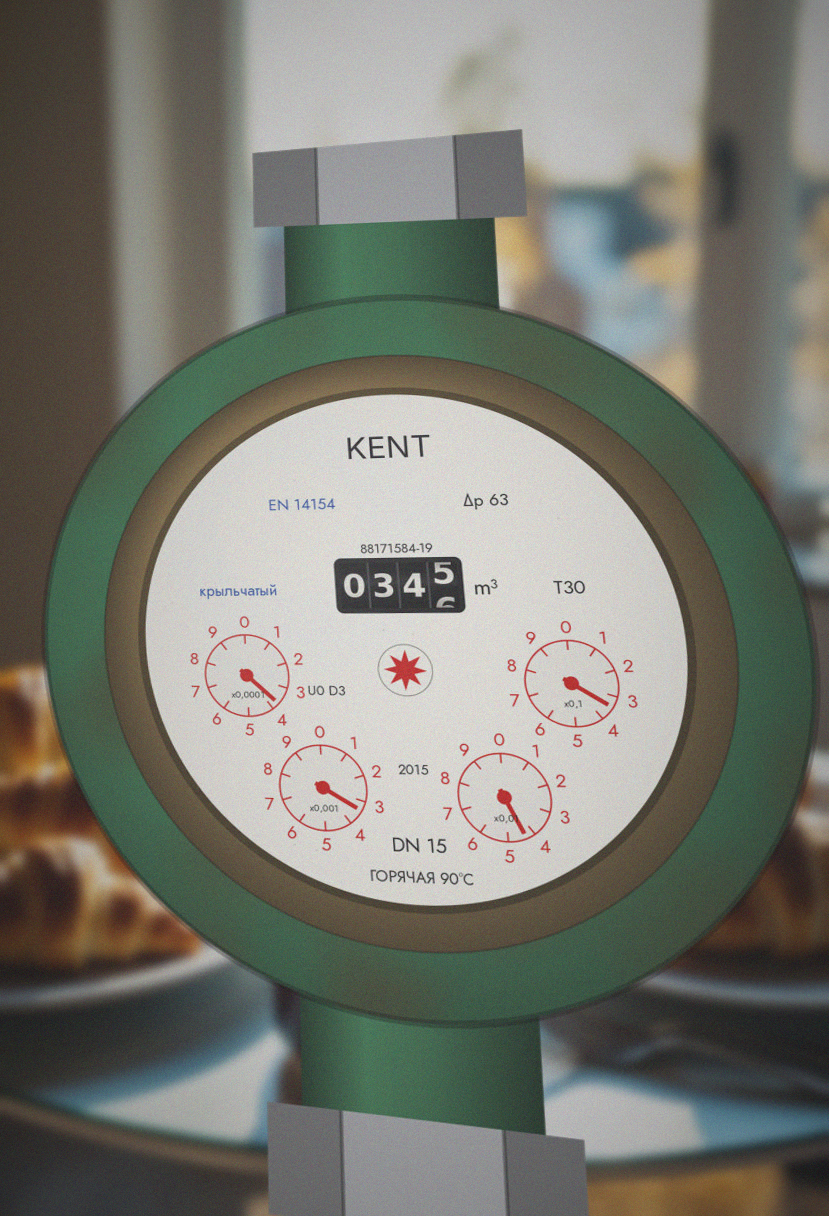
m³ 345.3433
